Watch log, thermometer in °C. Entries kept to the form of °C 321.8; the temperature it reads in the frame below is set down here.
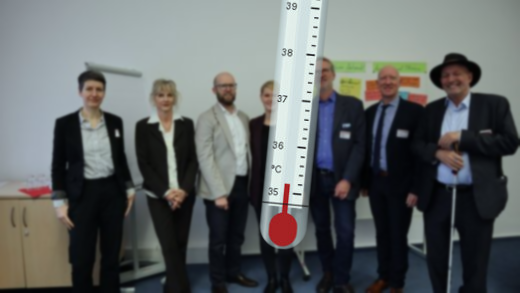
°C 35.2
